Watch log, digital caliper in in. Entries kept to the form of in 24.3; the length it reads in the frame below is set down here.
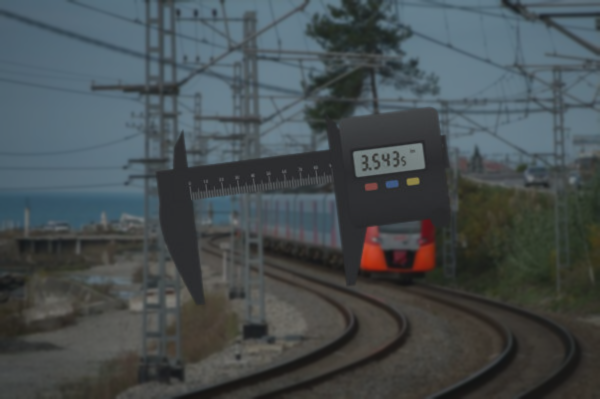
in 3.5435
